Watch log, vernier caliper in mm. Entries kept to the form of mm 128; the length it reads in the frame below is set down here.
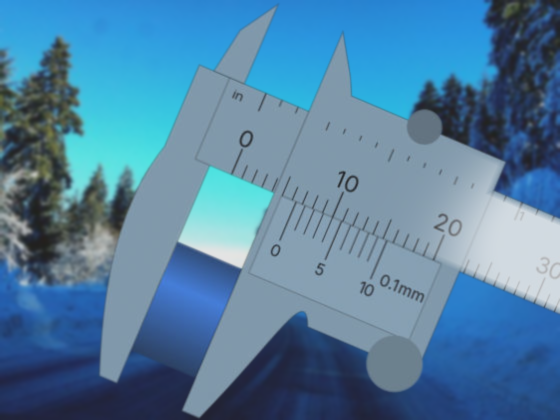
mm 6.4
